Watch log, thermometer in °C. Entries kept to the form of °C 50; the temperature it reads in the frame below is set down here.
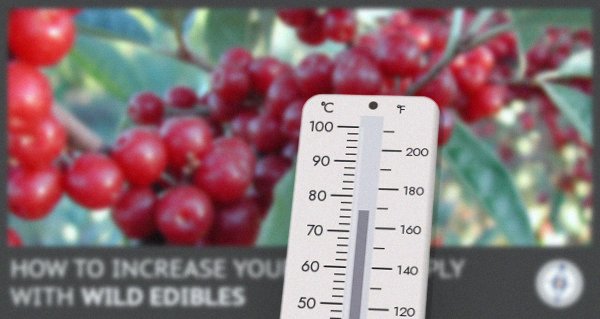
°C 76
